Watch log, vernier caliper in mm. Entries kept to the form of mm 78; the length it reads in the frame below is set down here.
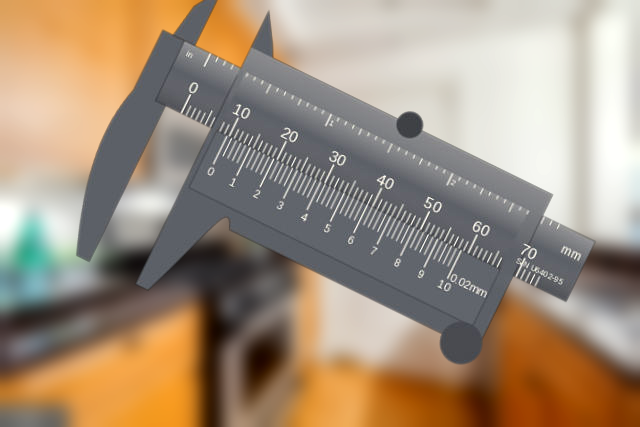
mm 9.6
